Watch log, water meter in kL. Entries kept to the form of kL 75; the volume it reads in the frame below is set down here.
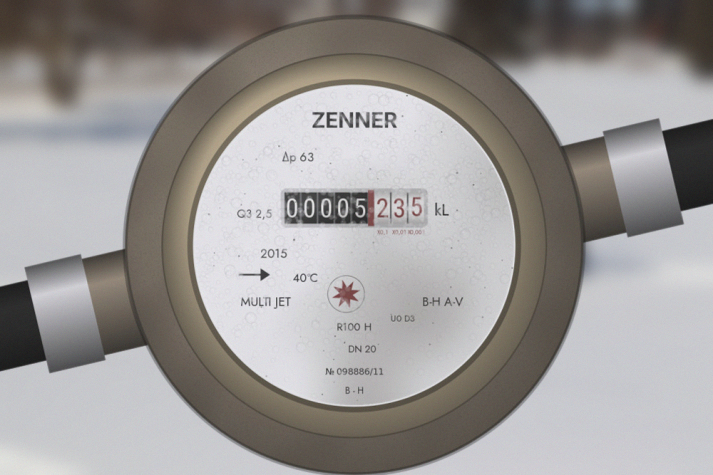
kL 5.235
